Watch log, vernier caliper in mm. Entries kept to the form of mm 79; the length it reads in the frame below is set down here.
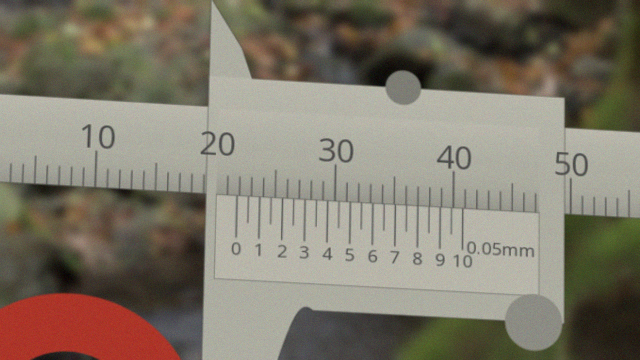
mm 21.8
